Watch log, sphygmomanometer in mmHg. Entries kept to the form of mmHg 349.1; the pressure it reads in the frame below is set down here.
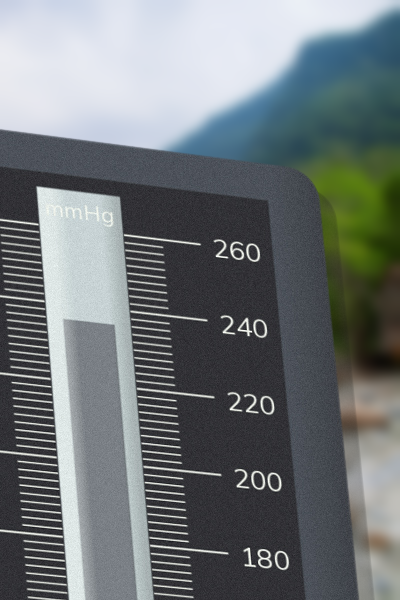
mmHg 236
